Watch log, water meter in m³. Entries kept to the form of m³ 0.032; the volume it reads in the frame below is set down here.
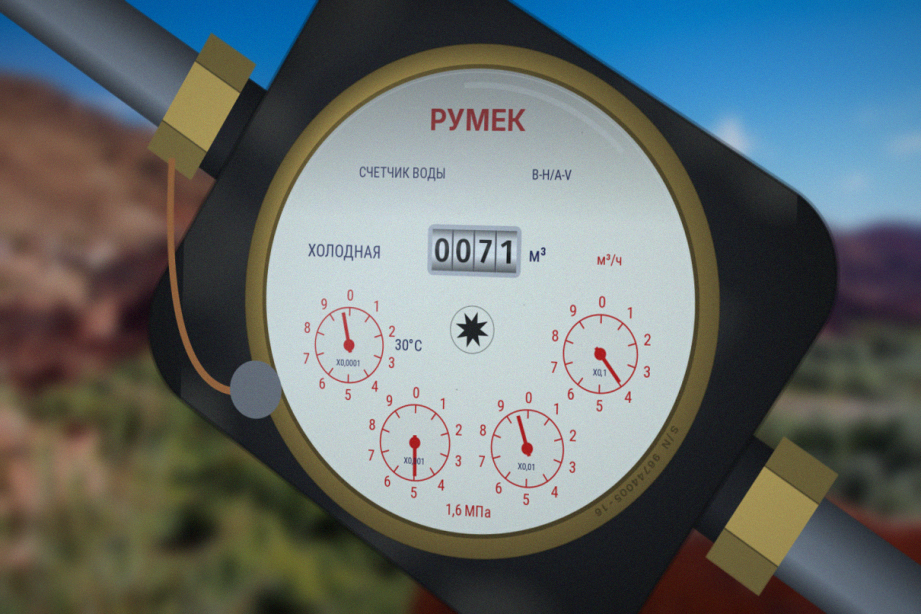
m³ 71.3949
